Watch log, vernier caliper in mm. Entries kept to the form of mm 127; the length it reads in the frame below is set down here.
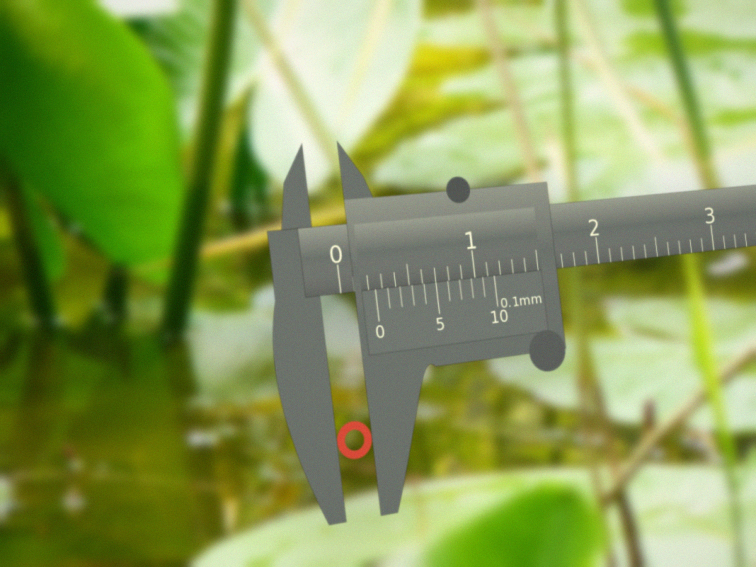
mm 2.5
